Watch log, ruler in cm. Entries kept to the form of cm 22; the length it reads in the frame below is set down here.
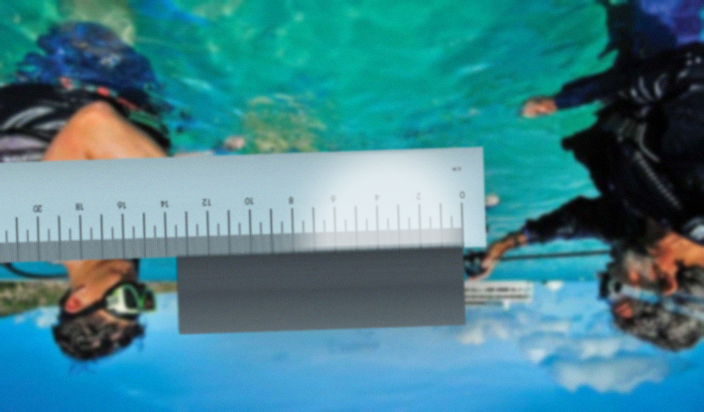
cm 13.5
